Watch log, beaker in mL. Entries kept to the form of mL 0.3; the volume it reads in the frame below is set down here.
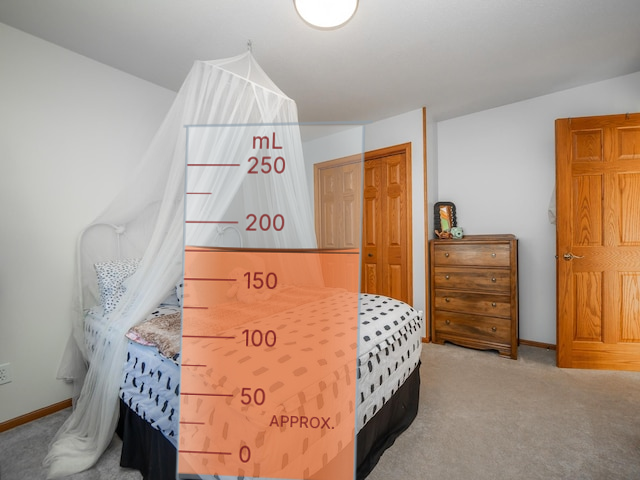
mL 175
